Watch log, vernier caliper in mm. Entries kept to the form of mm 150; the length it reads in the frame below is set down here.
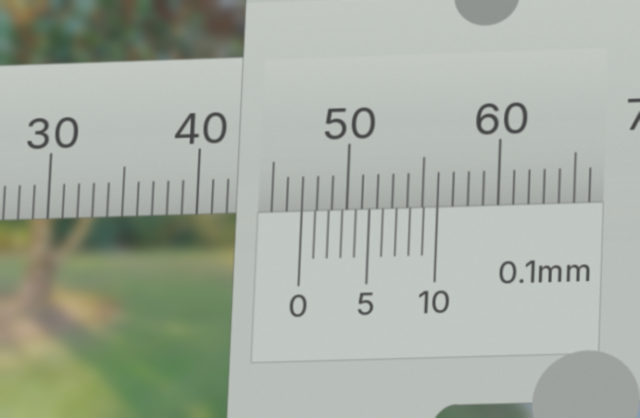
mm 47.0
